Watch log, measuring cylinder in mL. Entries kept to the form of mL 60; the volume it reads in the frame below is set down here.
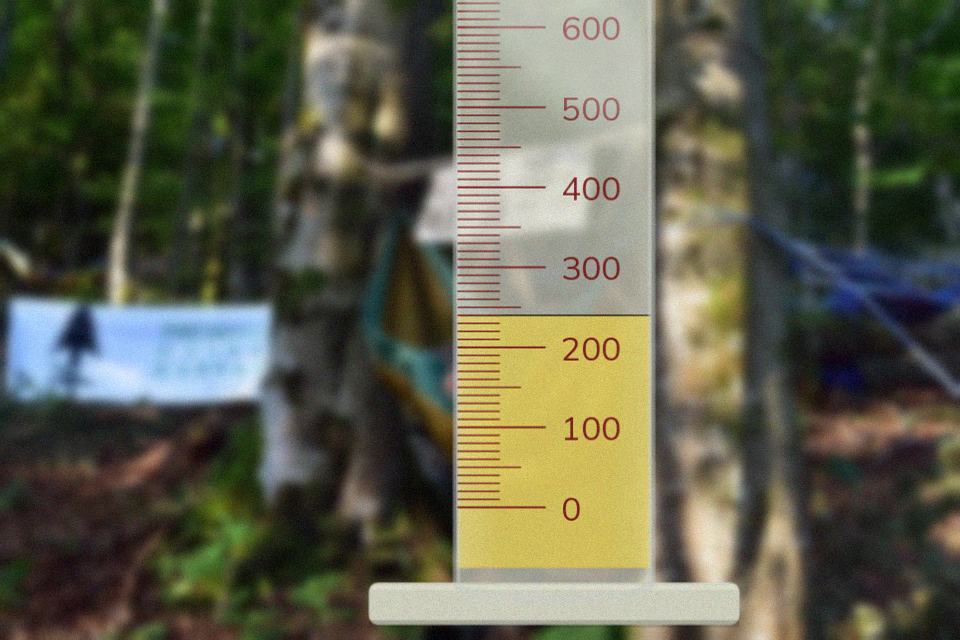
mL 240
